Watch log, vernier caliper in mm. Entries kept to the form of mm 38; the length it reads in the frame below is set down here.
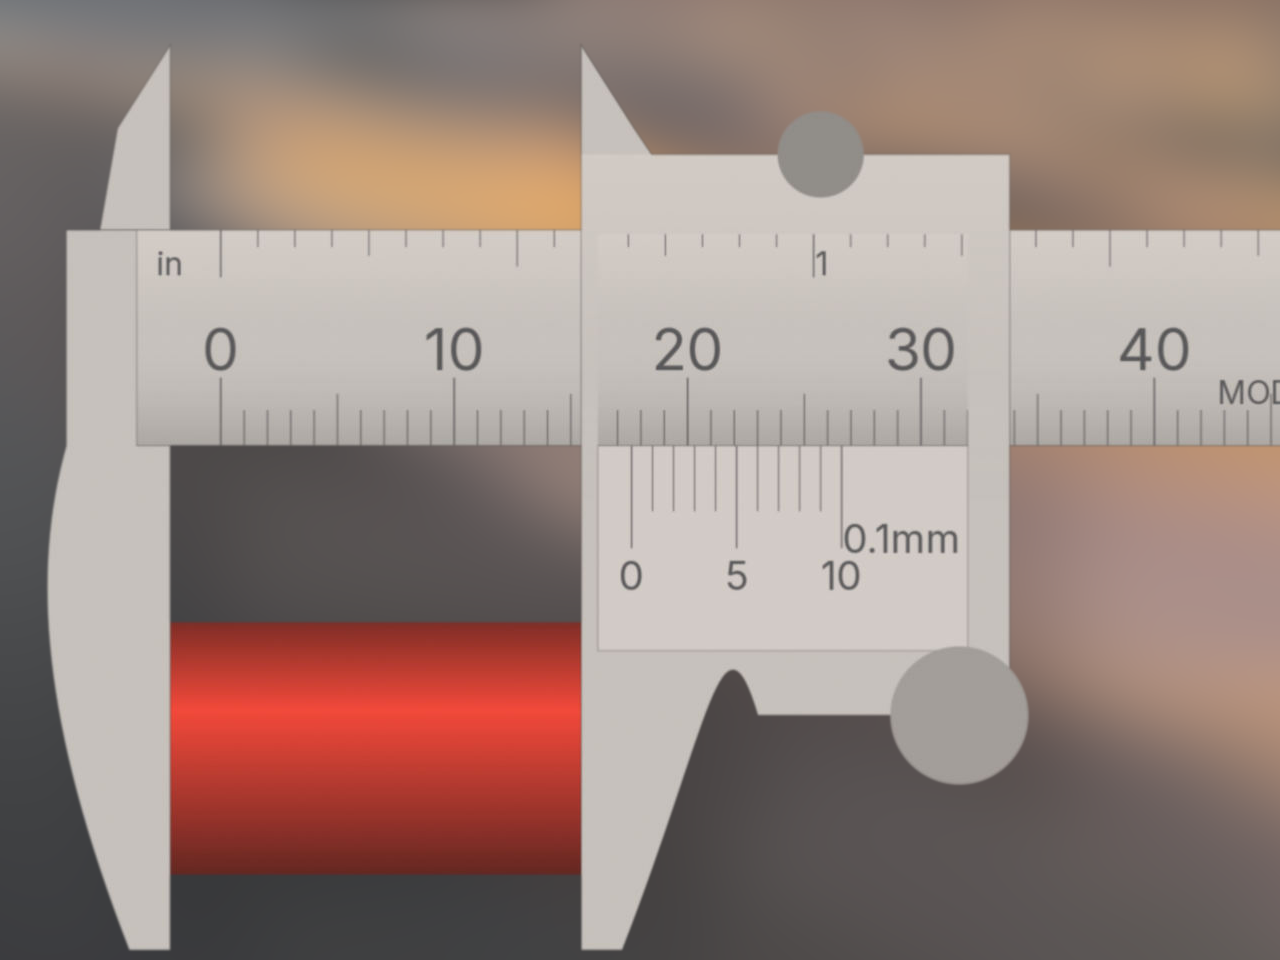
mm 17.6
